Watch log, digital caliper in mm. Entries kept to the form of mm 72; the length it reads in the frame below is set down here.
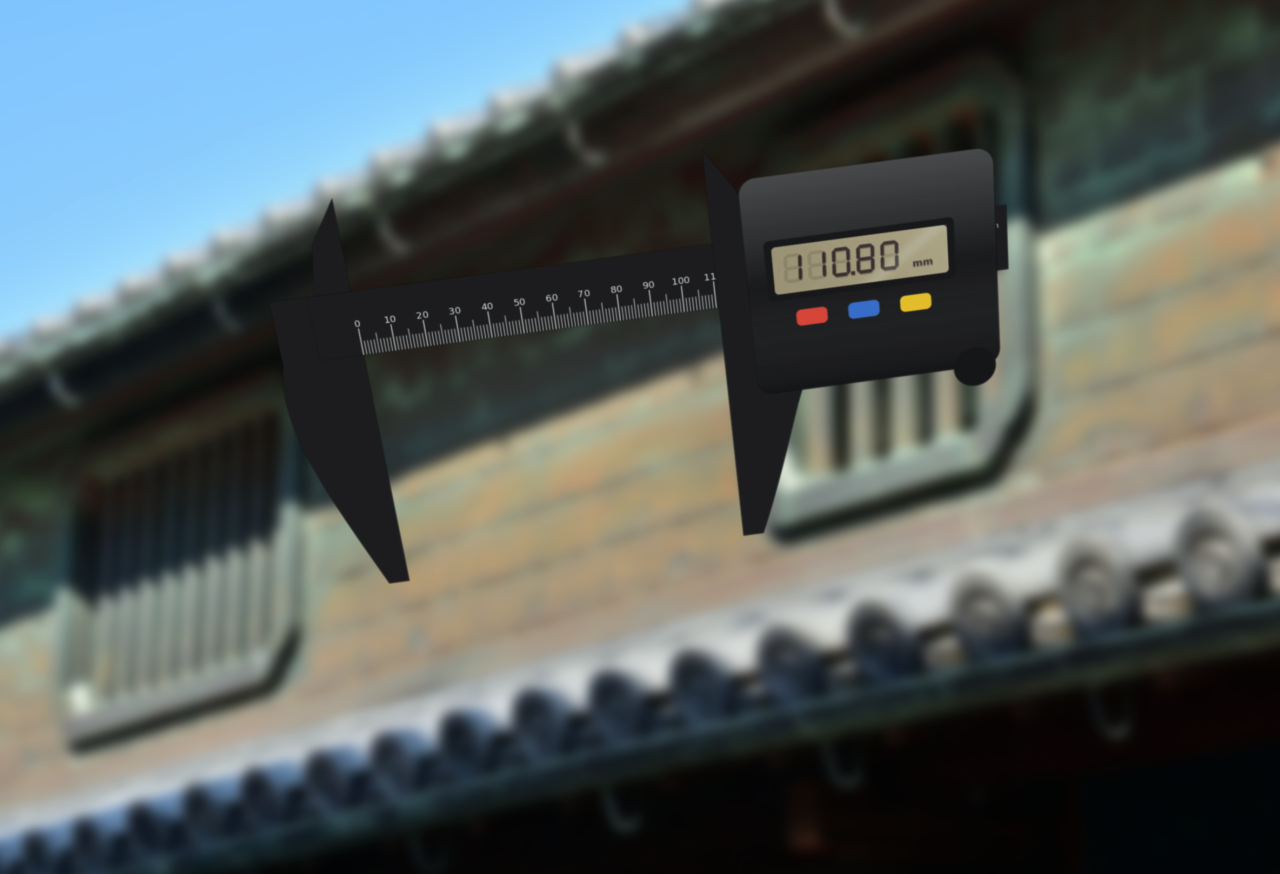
mm 110.80
